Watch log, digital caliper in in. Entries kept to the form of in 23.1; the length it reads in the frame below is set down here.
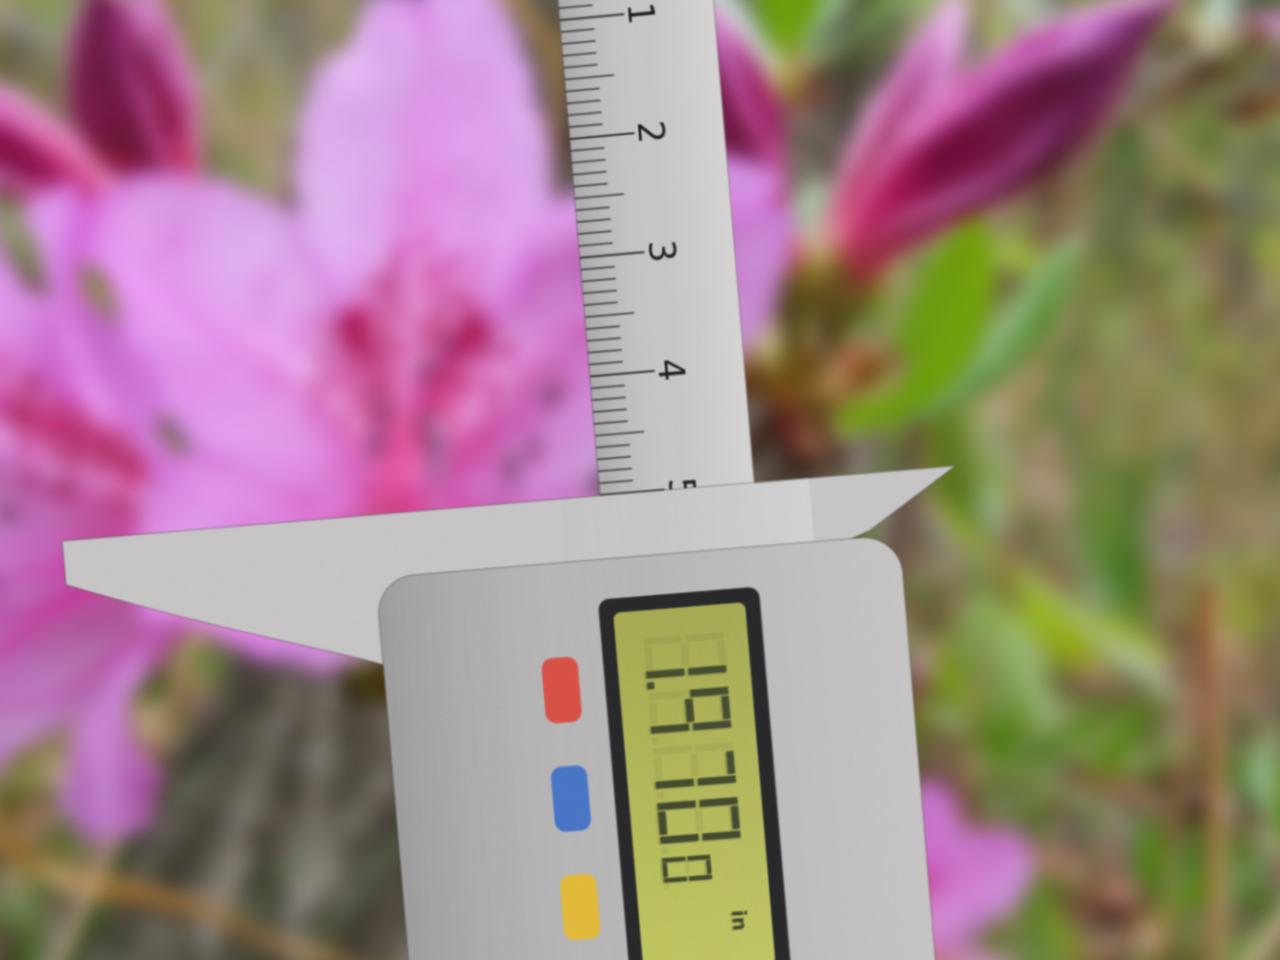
in 1.9700
